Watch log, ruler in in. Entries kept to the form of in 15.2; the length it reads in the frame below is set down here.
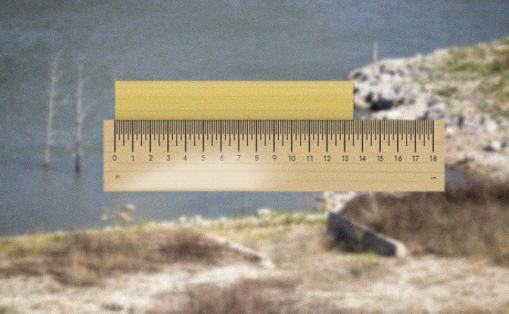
in 13.5
